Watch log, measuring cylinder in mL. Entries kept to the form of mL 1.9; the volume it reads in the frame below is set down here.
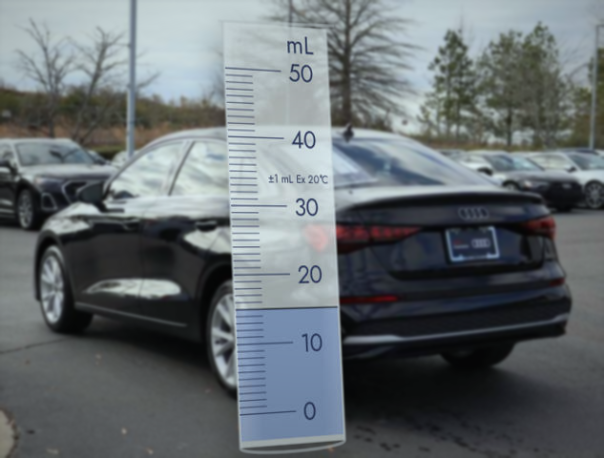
mL 15
